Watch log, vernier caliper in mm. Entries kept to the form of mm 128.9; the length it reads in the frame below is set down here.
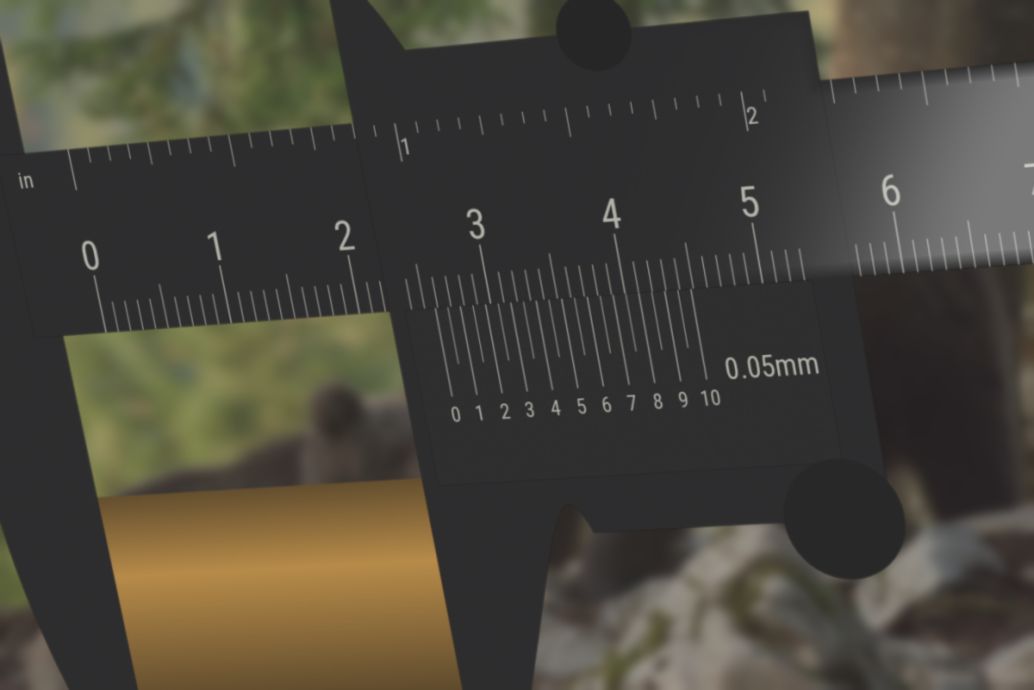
mm 25.8
